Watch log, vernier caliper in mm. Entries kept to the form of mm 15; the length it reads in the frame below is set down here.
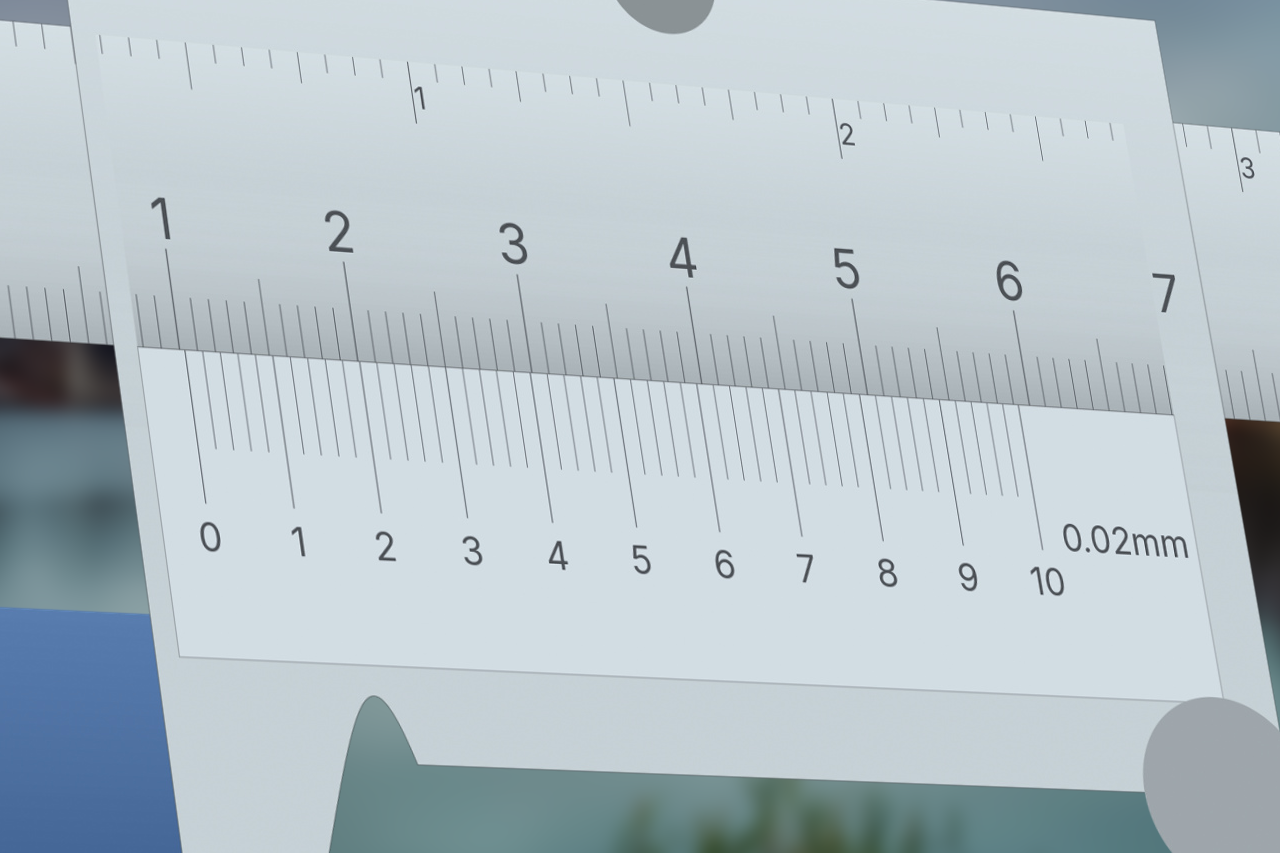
mm 10.3
